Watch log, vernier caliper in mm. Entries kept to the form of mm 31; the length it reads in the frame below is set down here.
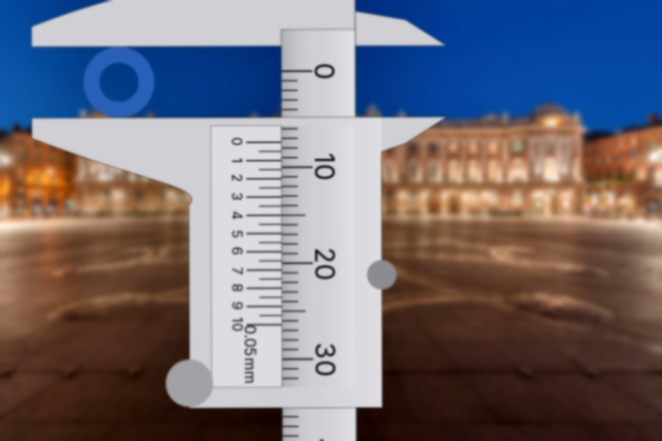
mm 7.4
